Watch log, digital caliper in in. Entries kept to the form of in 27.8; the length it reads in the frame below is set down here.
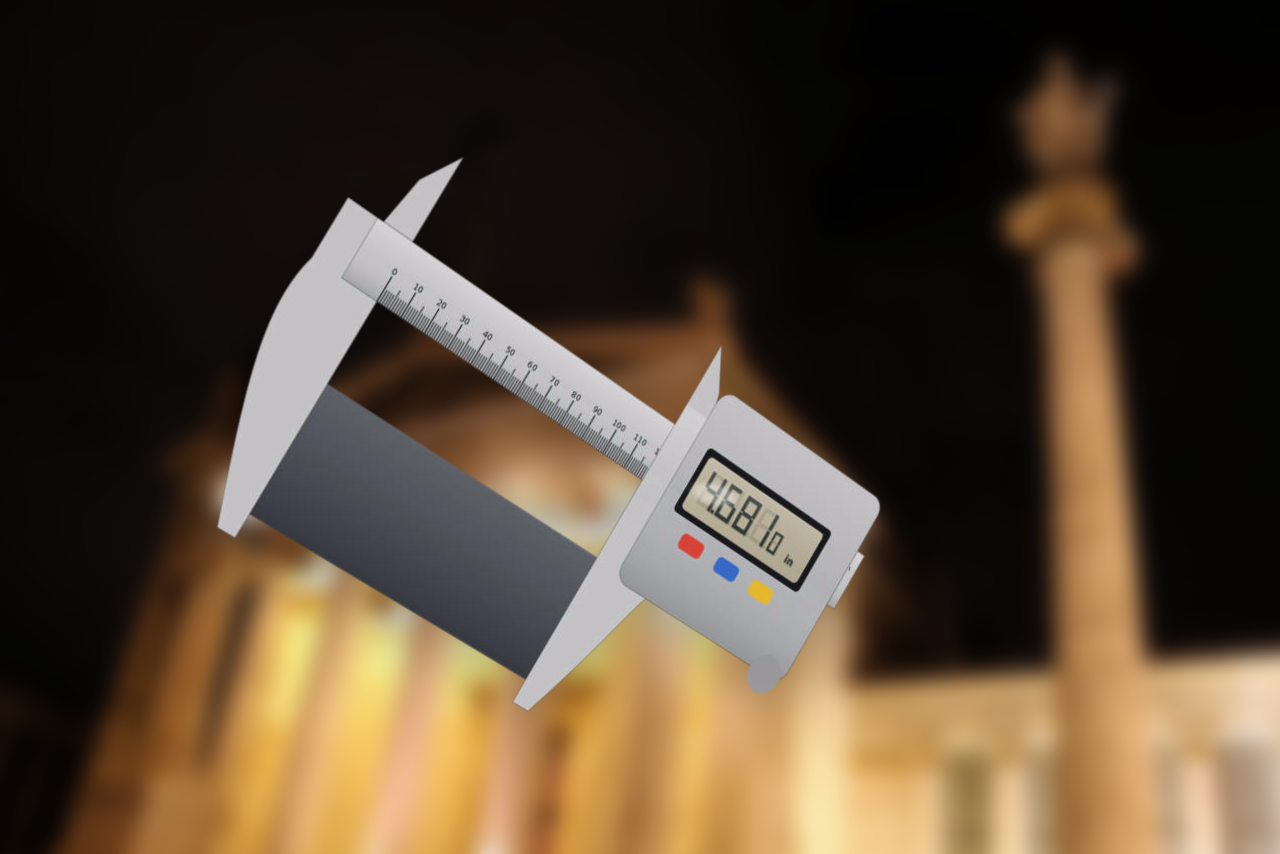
in 4.6810
